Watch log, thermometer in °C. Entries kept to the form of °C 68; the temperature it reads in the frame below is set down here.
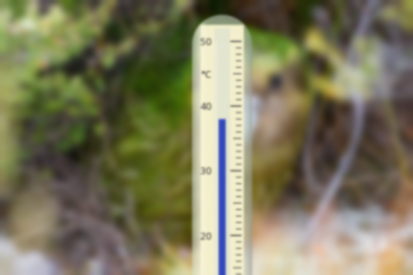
°C 38
